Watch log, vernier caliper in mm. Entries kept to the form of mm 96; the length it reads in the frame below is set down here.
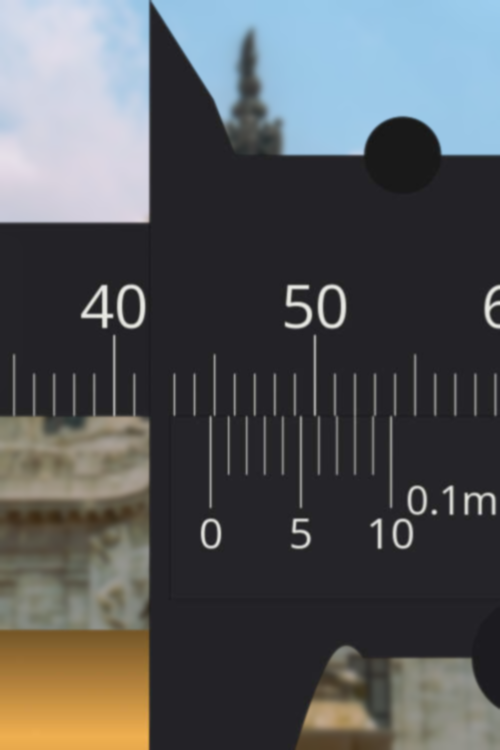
mm 44.8
